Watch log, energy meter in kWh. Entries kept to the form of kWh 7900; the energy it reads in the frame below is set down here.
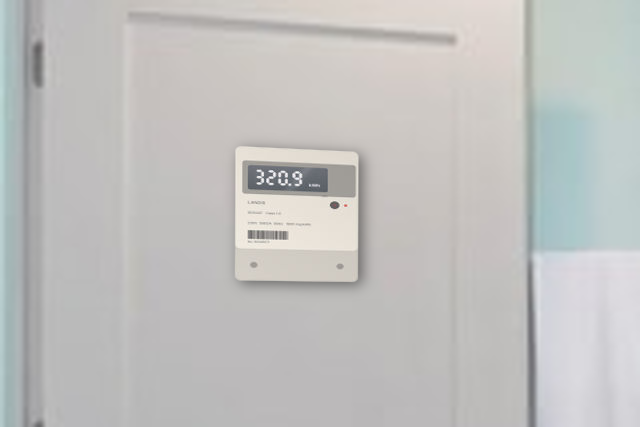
kWh 320.9
